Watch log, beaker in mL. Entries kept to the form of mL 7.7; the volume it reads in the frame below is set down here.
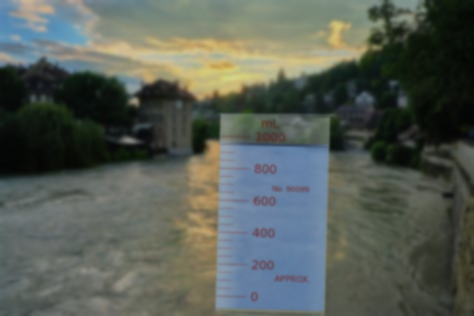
mL 950
